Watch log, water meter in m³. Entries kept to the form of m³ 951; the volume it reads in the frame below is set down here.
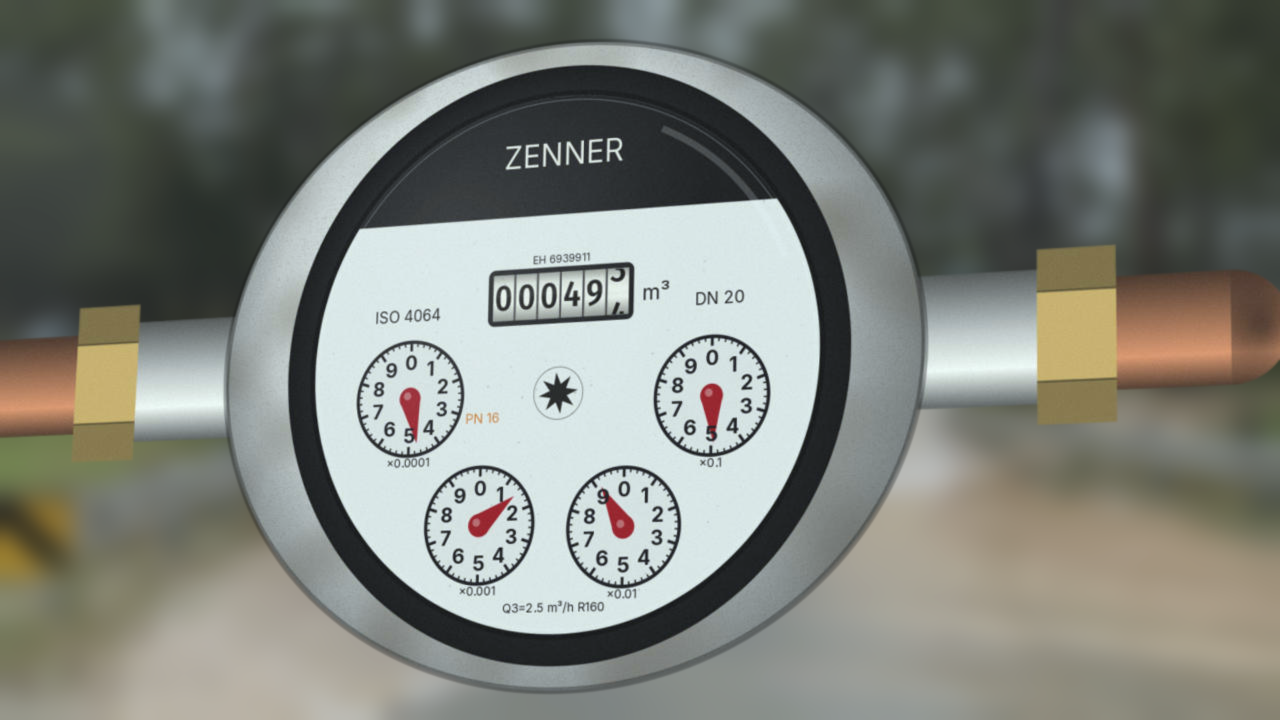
m³ 493.4914
